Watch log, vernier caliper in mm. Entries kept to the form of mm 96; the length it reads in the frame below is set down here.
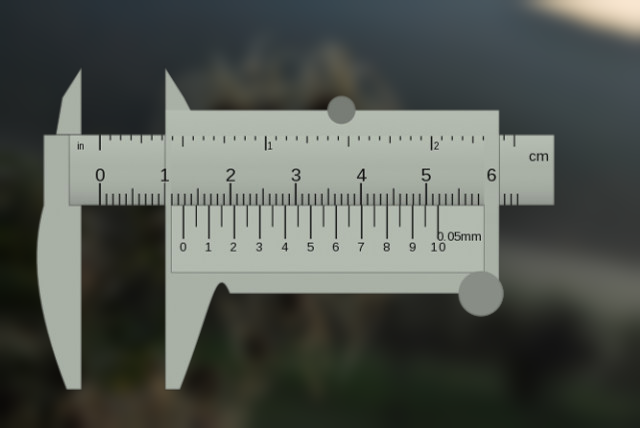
mm 12.8
